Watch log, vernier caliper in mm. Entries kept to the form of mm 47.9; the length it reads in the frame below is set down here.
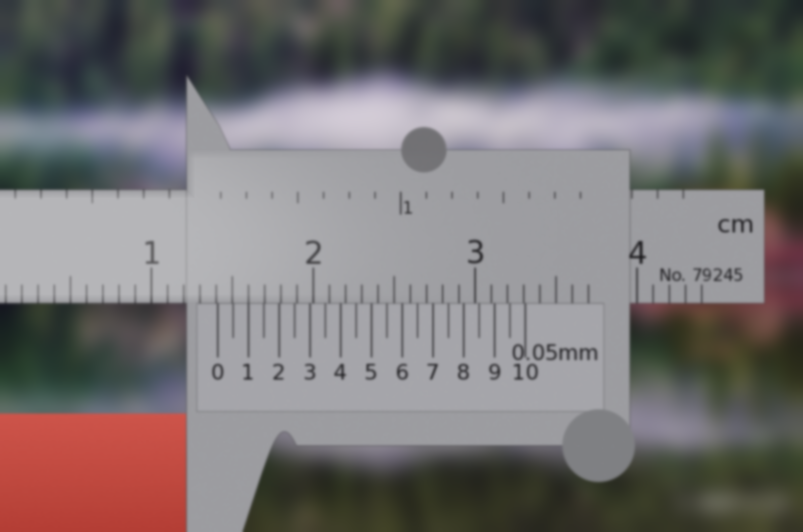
mm 14.1
